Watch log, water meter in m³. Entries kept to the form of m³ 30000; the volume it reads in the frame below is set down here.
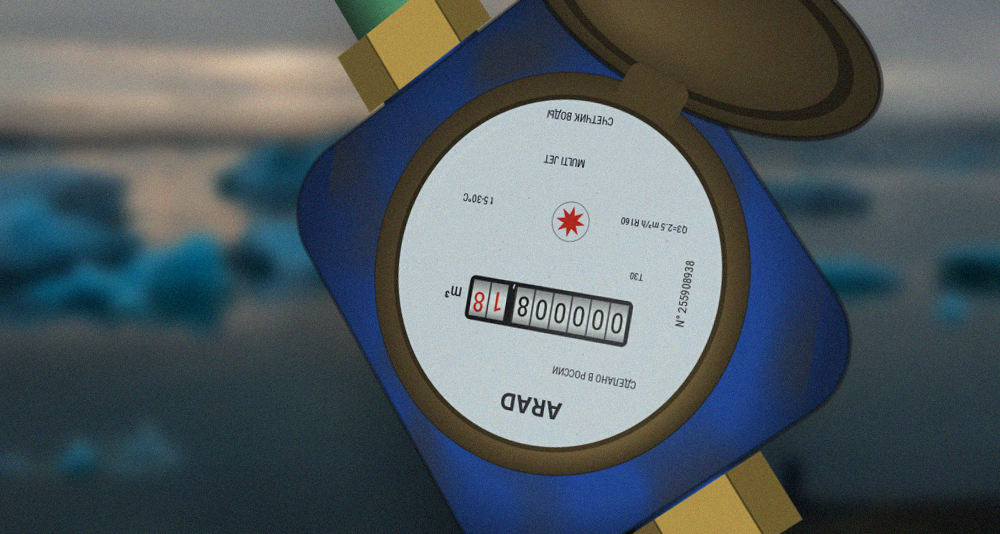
m³ 8.18
